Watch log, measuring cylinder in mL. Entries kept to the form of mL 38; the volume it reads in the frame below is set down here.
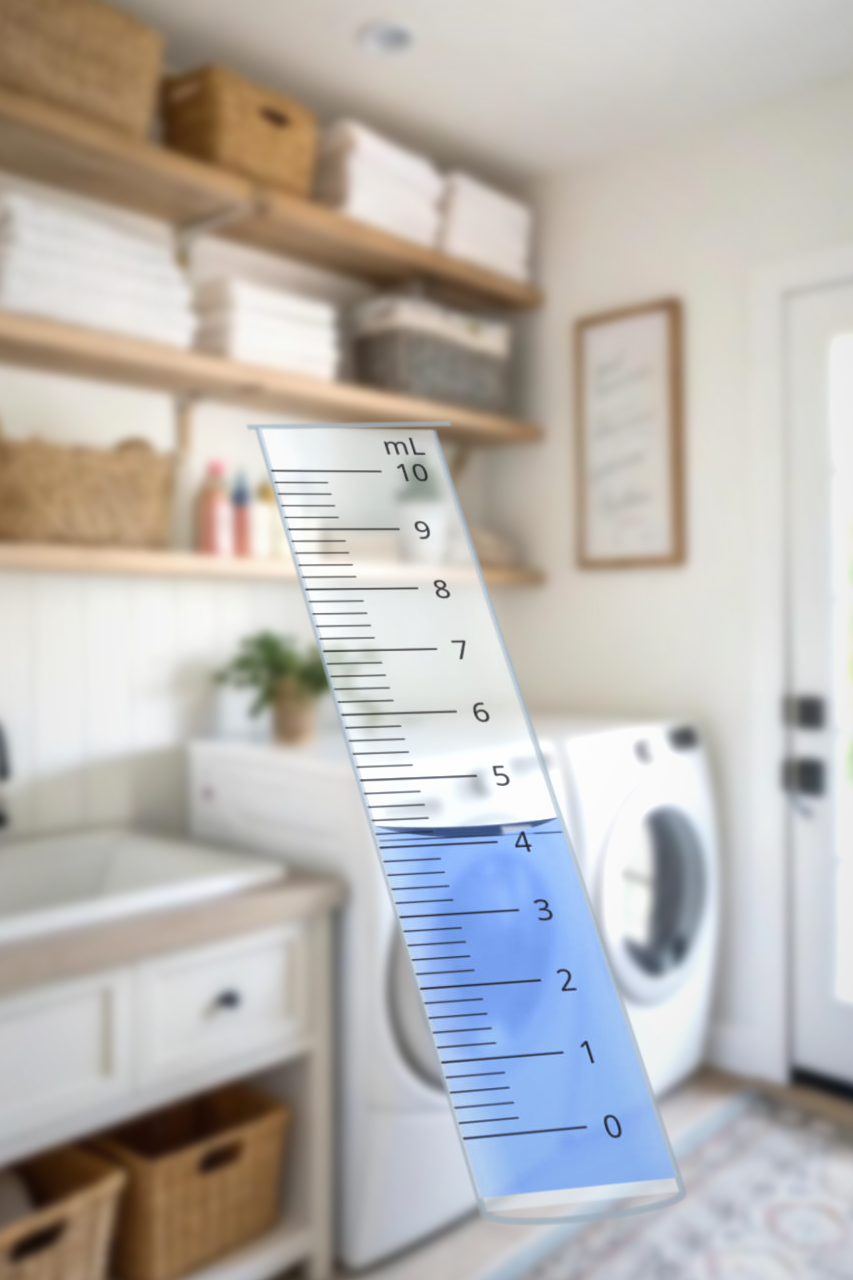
mL 4.1
